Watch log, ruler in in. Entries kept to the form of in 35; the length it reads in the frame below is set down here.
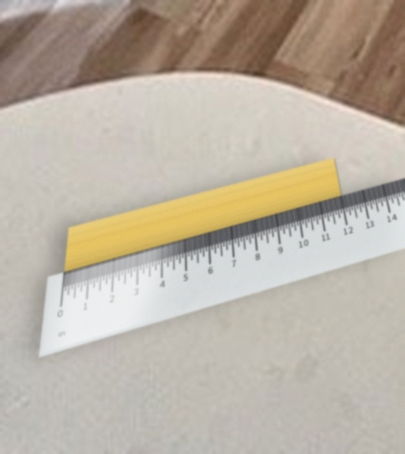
in 12
